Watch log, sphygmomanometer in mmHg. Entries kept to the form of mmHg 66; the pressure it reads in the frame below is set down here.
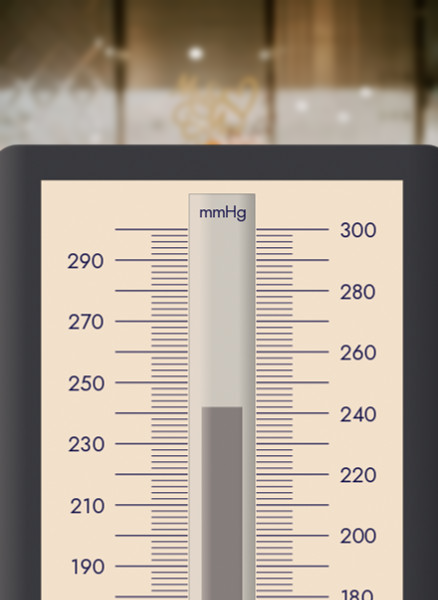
mmHg 242
